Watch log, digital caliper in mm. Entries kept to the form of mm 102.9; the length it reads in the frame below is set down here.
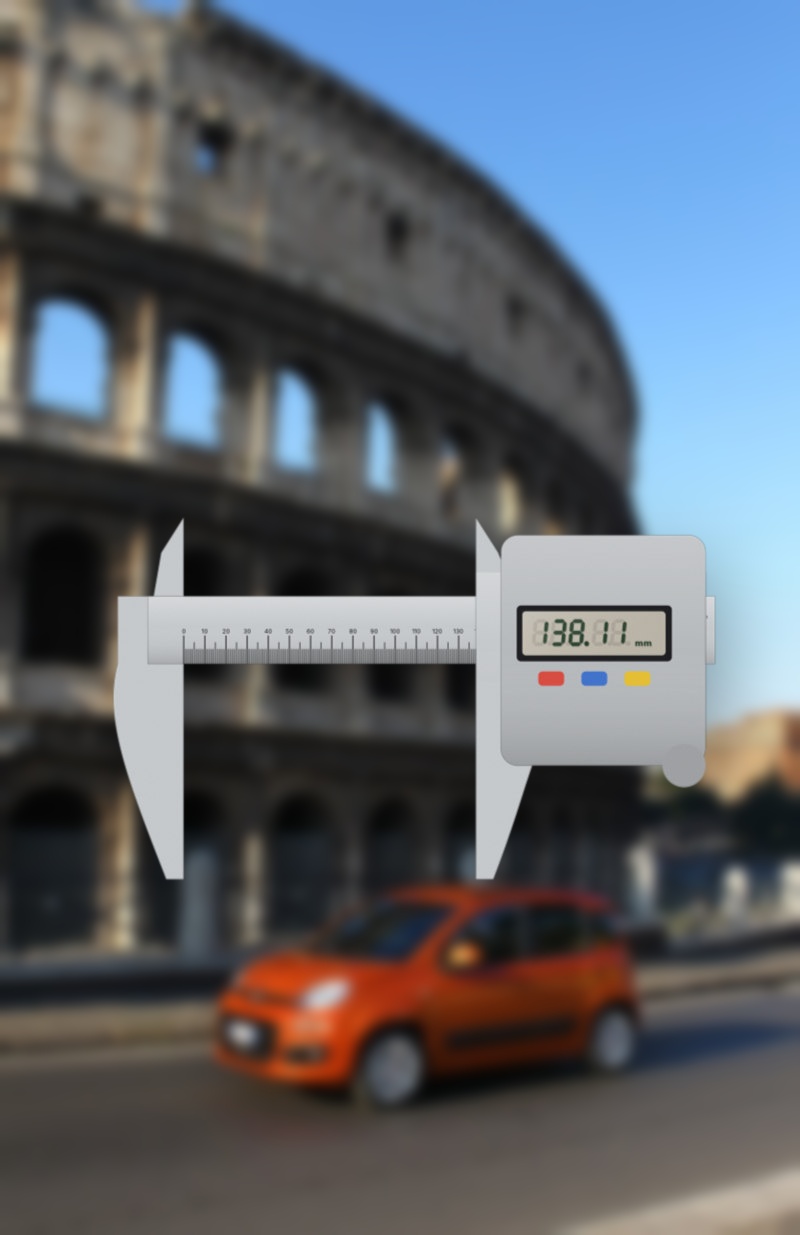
mm 138.11
